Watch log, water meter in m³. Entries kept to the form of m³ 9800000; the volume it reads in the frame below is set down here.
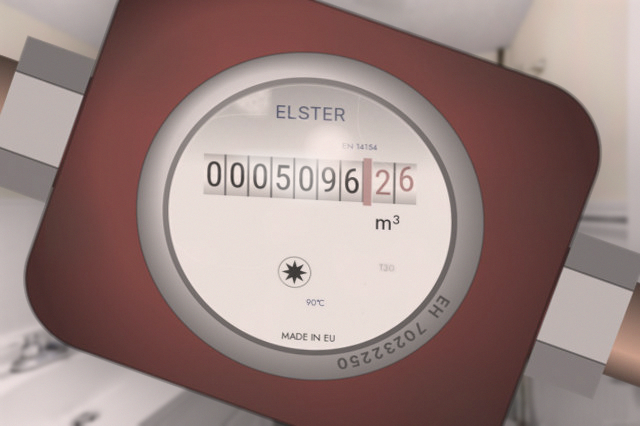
m³ 5096.26
